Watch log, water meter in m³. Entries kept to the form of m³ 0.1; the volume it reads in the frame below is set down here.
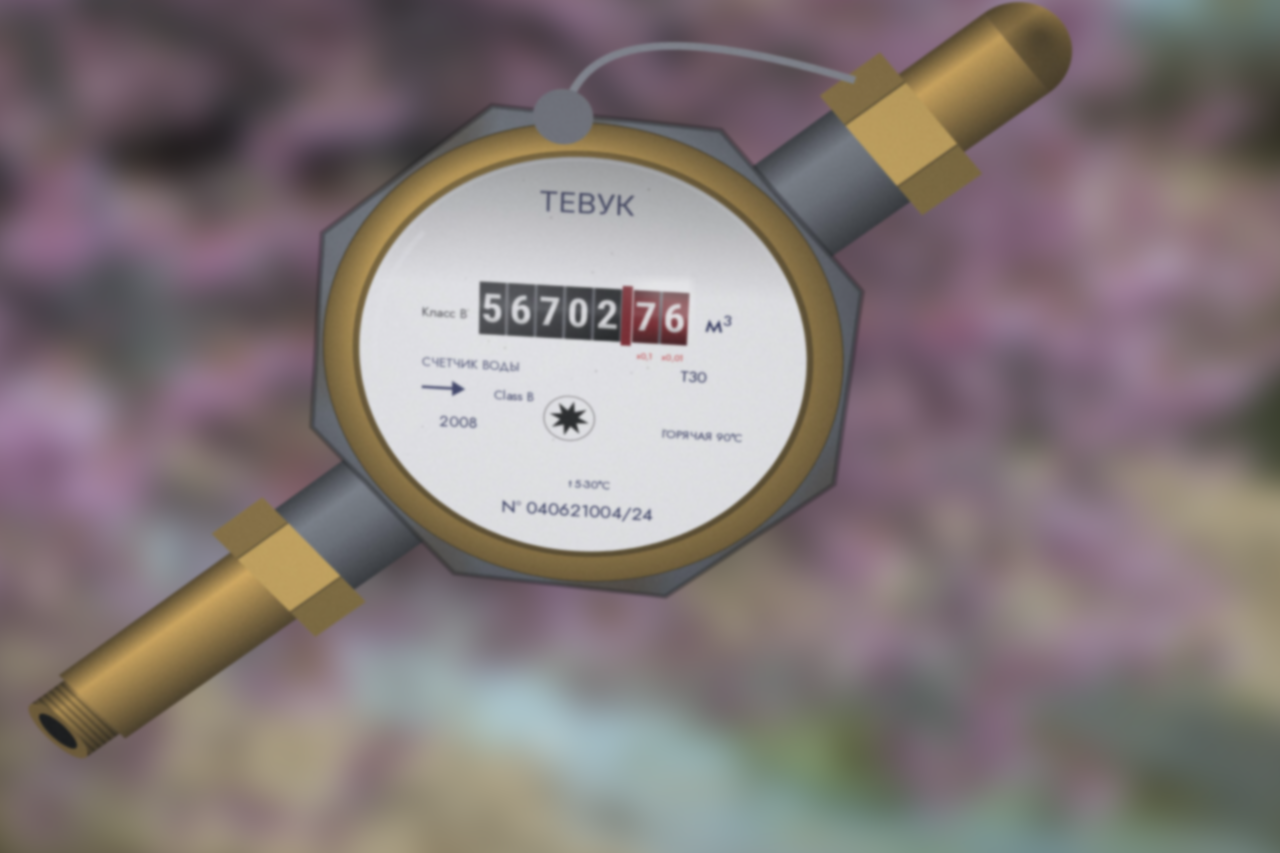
m³ 56702.76
